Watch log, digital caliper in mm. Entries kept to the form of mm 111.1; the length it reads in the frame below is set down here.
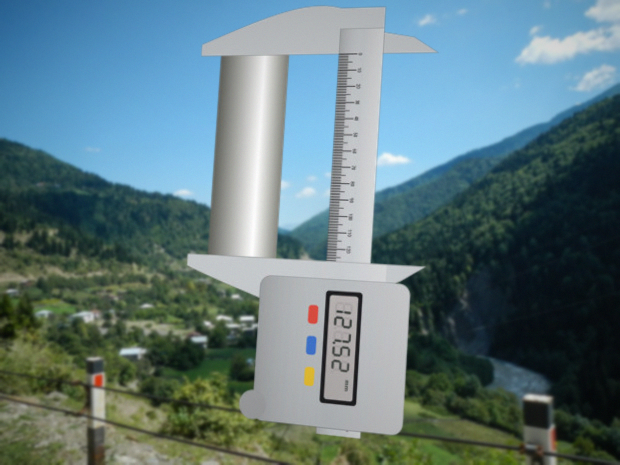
mm 127.52
